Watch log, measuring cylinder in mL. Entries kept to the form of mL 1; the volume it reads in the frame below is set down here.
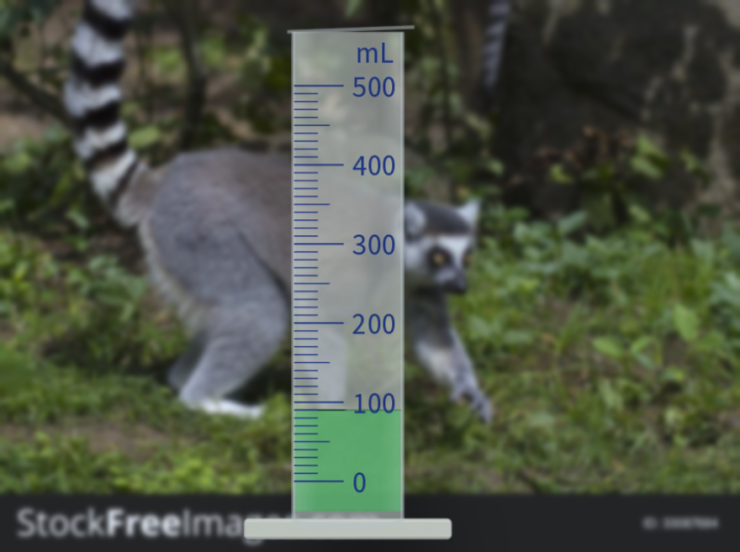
mL 90
